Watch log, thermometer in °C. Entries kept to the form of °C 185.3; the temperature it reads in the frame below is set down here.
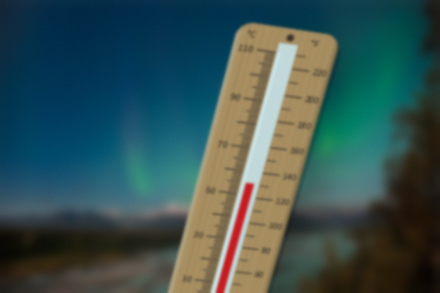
°C 55
